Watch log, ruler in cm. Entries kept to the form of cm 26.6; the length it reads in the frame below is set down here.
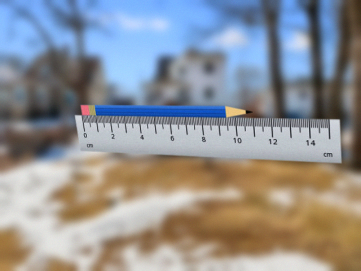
cm 11
